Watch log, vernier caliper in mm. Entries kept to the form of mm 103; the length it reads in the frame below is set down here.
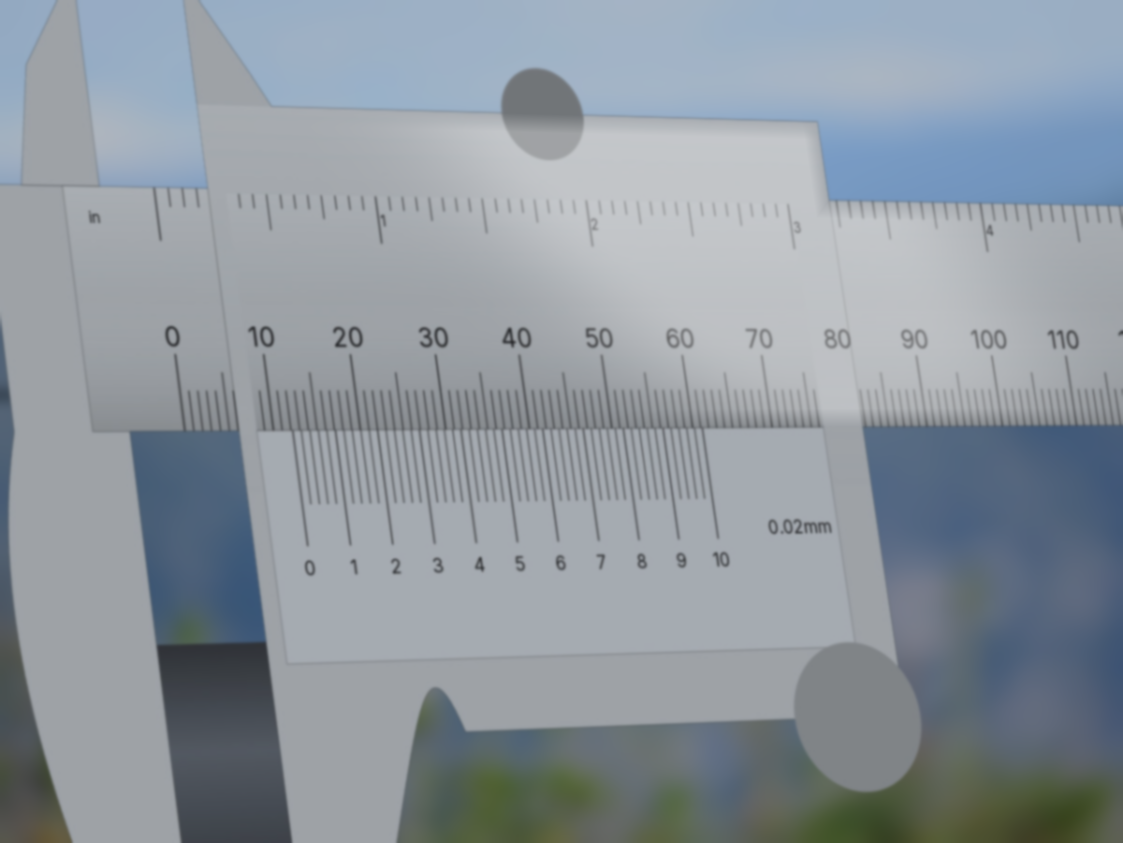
mm 12.2
